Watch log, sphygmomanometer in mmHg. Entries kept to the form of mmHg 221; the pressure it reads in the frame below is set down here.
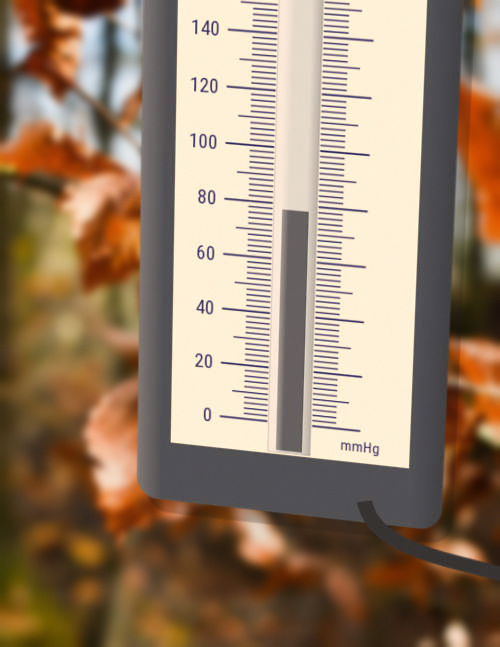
mmHg 78
